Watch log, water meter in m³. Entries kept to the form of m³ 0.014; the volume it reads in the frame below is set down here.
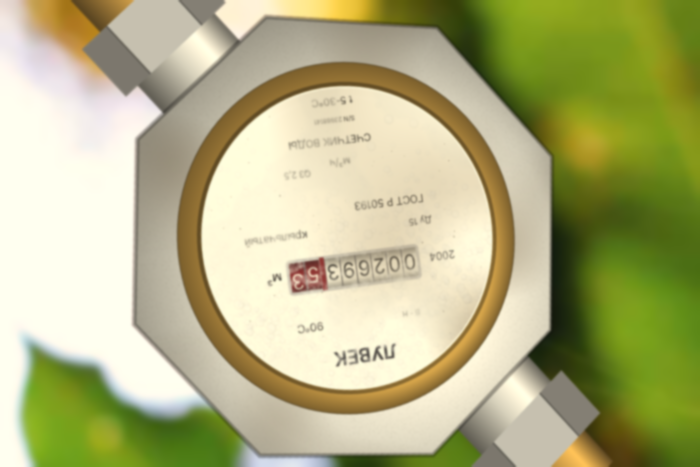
m³ 2693.53
